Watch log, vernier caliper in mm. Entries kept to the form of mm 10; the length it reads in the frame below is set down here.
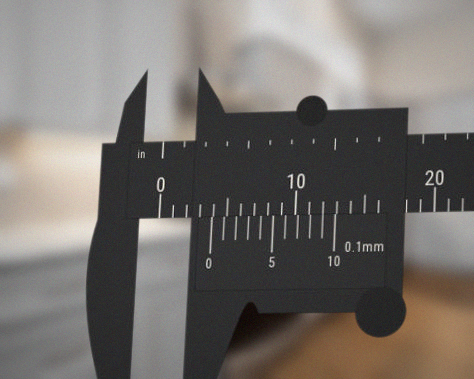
mm 3.9
